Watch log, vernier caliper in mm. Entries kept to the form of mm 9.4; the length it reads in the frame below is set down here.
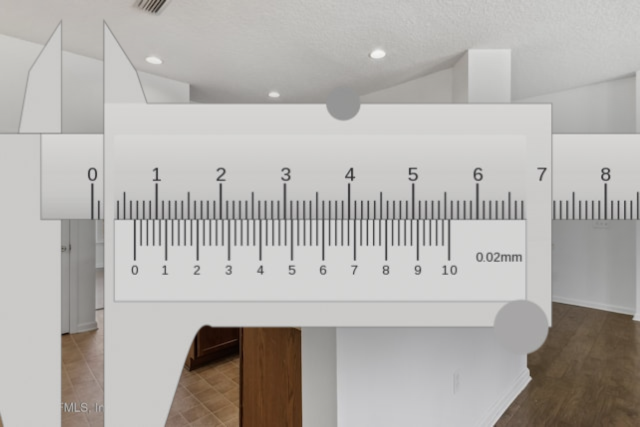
mm 6.6
